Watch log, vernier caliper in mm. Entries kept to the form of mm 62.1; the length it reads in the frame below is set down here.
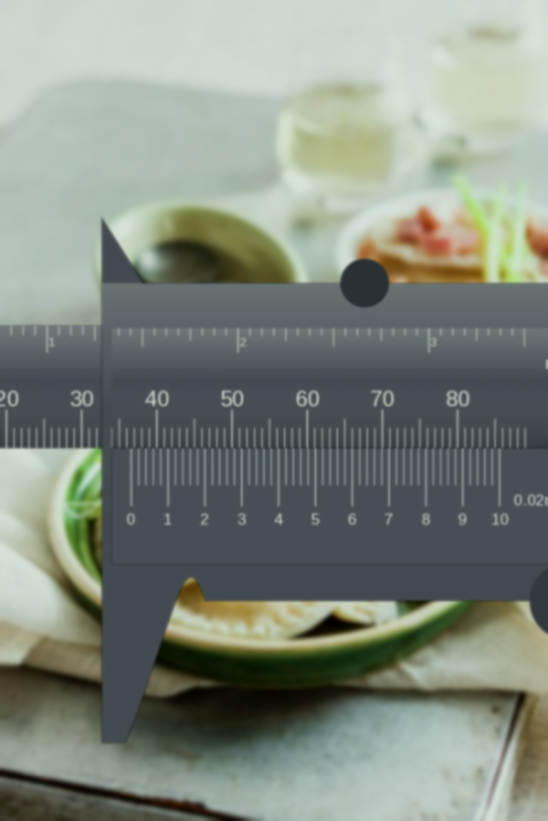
mm 36.6
